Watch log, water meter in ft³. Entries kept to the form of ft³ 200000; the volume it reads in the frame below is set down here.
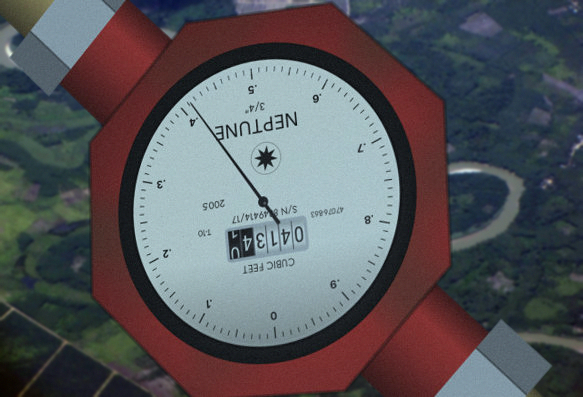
ft³ 41340.41
